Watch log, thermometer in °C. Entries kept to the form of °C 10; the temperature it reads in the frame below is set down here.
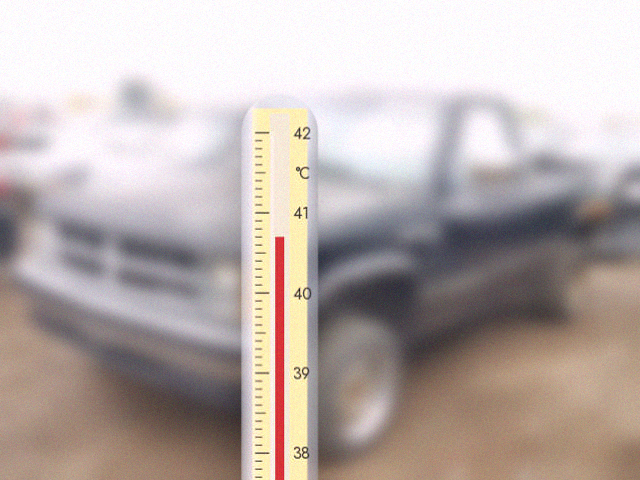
°C 40.7
